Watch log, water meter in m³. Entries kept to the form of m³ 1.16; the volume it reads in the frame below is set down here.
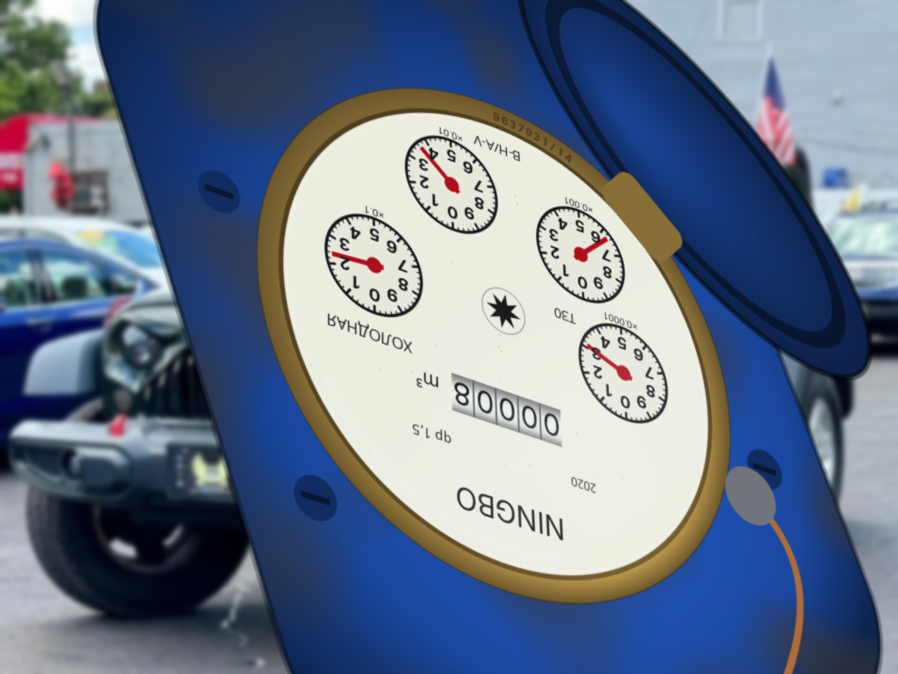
m³ 8.2363
